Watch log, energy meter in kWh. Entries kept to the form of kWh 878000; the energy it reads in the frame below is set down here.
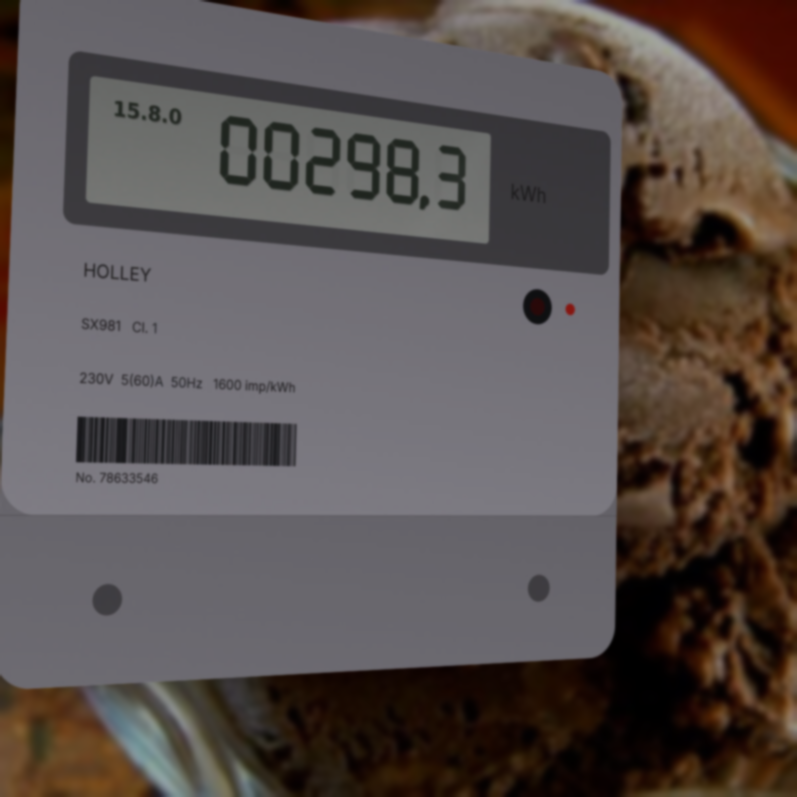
kWh 298.3
